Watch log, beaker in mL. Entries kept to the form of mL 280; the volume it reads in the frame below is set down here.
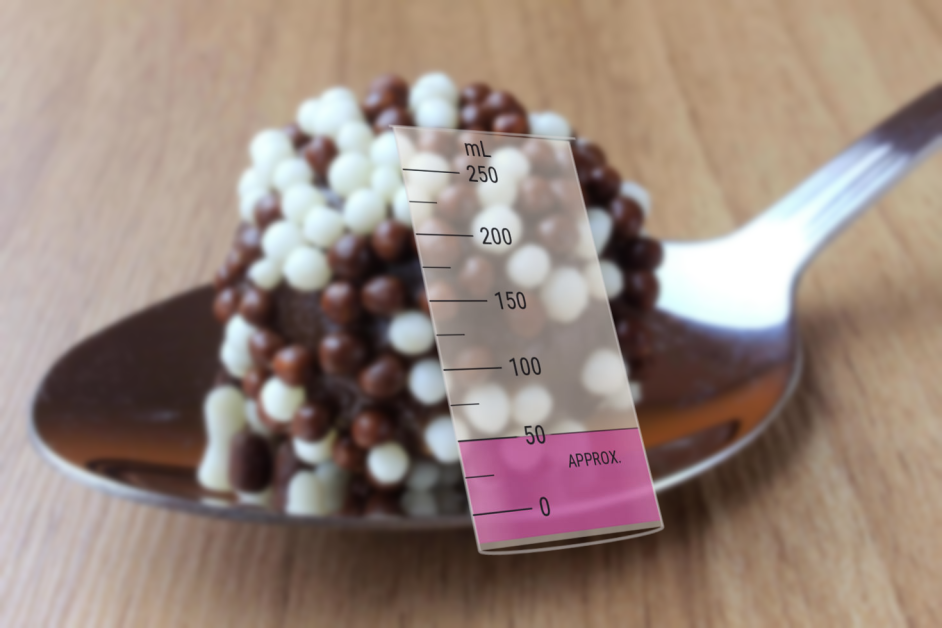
mL 50
